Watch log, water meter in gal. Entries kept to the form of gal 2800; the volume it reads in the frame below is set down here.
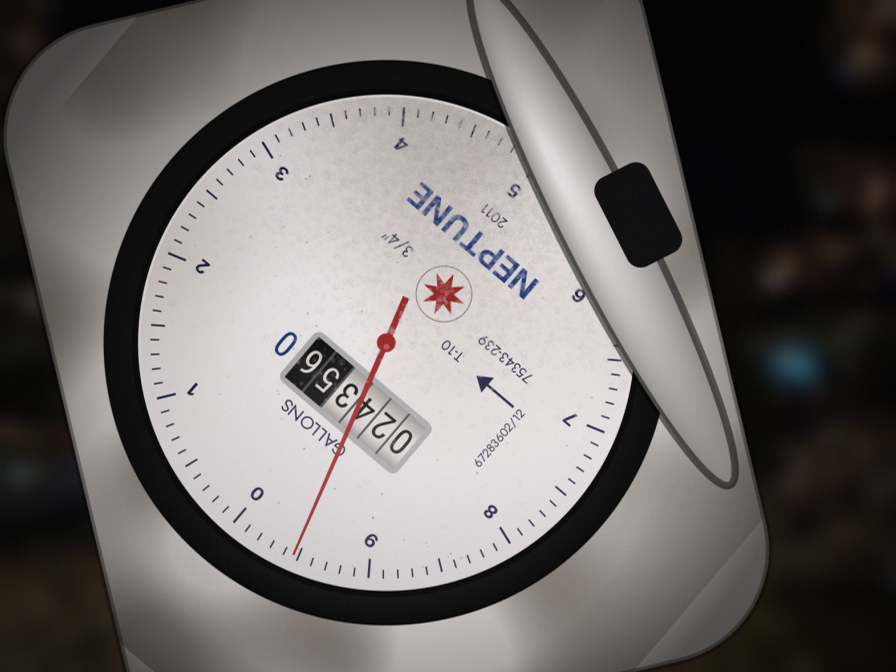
gal 243559.5
